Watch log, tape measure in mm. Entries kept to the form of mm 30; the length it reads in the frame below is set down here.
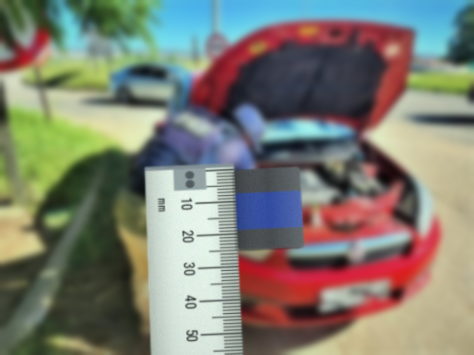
mm 25
